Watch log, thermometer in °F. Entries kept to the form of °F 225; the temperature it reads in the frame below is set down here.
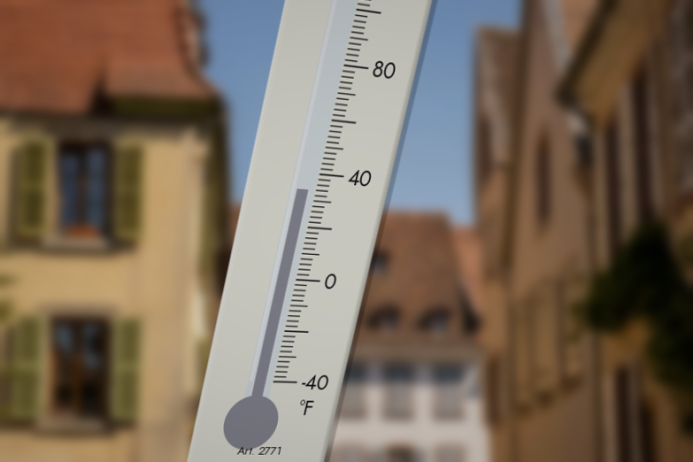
°F 34
